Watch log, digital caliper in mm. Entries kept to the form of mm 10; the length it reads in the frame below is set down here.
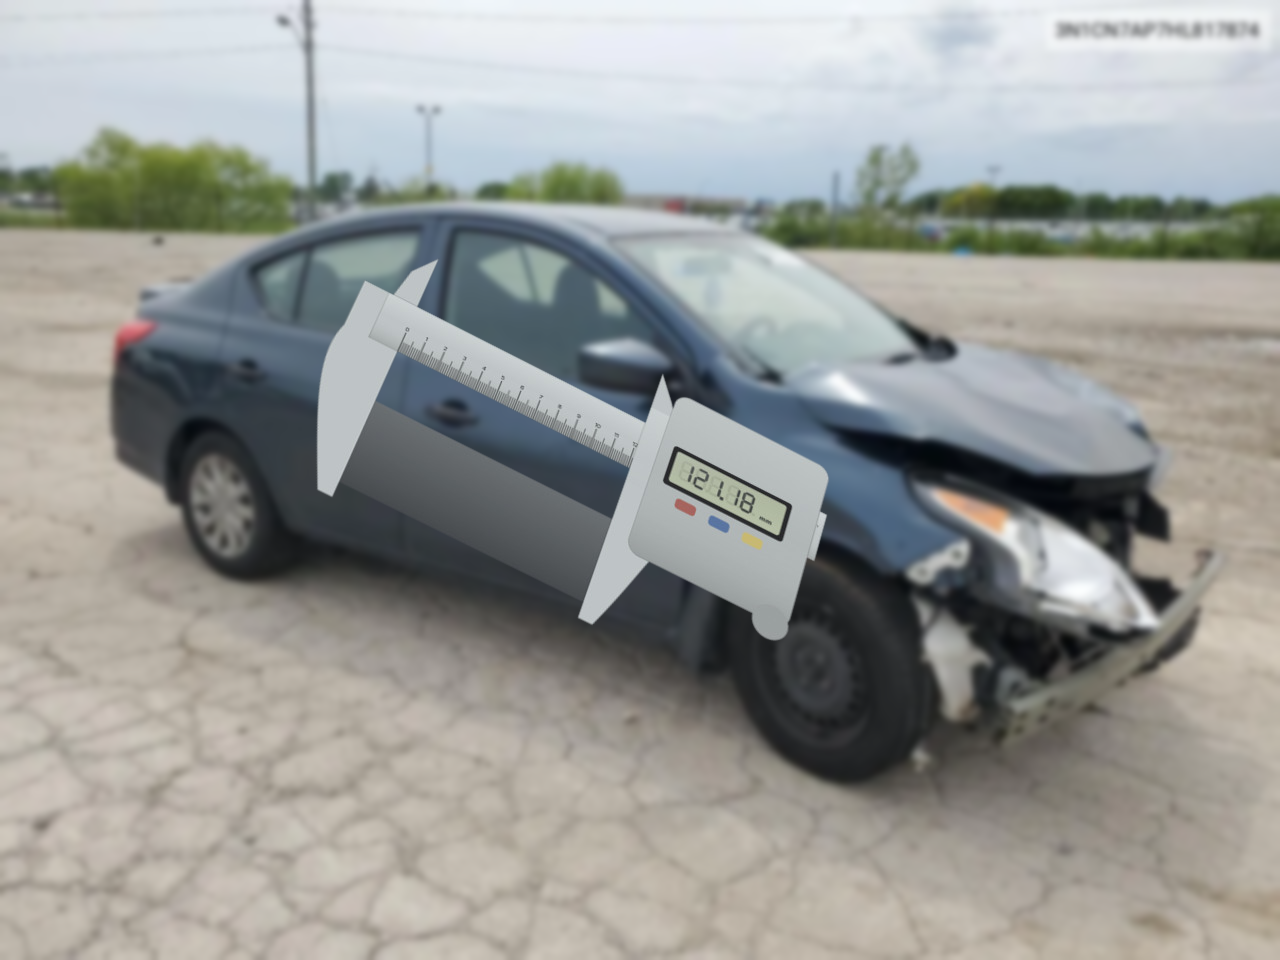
mm 121.18
